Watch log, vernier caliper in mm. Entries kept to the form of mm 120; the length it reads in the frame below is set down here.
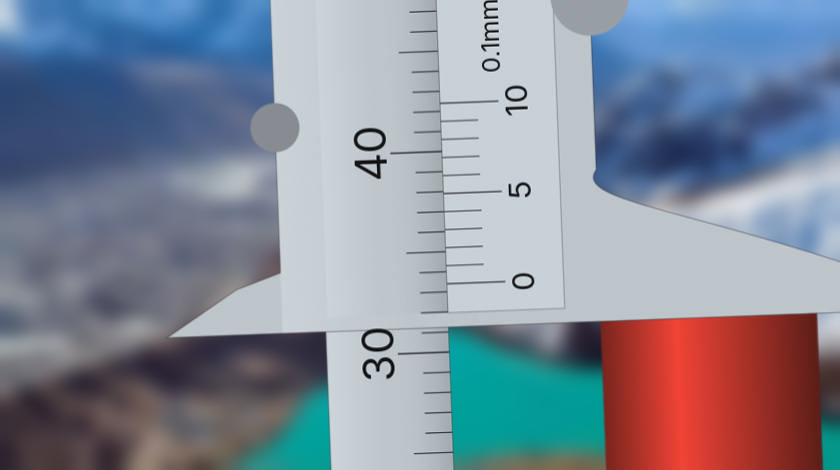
mm 33.4
